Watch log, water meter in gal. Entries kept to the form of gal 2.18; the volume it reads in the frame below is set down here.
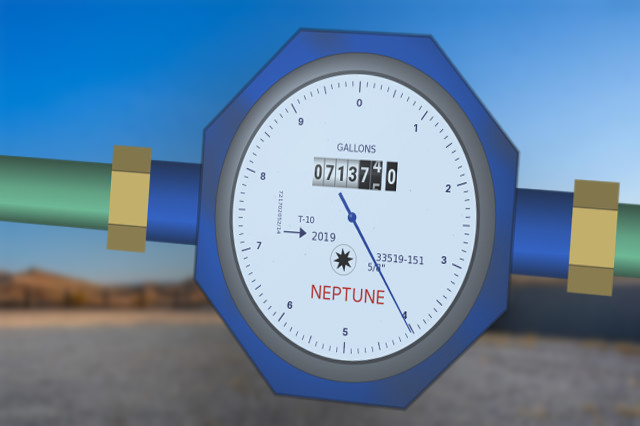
gal 713744.0
